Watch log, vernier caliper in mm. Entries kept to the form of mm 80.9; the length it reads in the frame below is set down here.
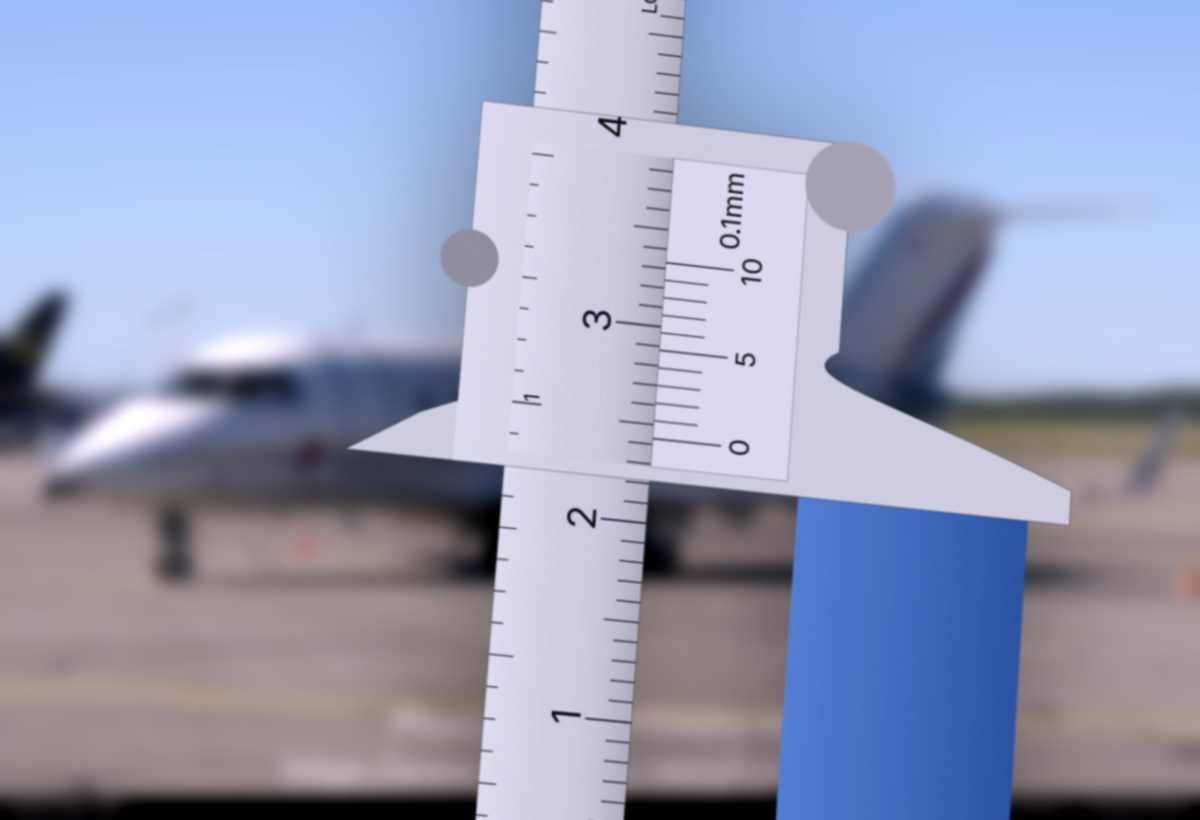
mm 24.3
